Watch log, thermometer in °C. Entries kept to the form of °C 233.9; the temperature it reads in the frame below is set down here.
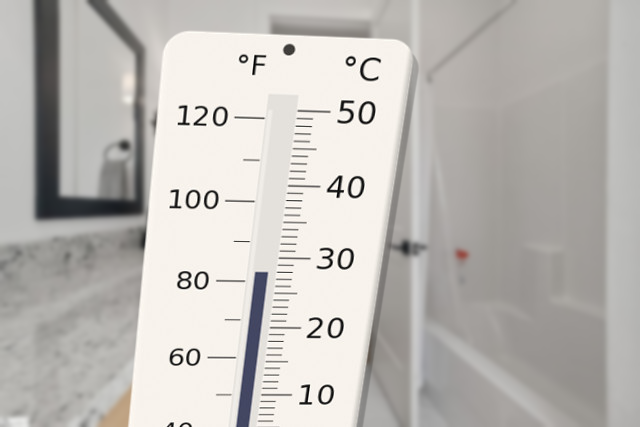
°C 28
